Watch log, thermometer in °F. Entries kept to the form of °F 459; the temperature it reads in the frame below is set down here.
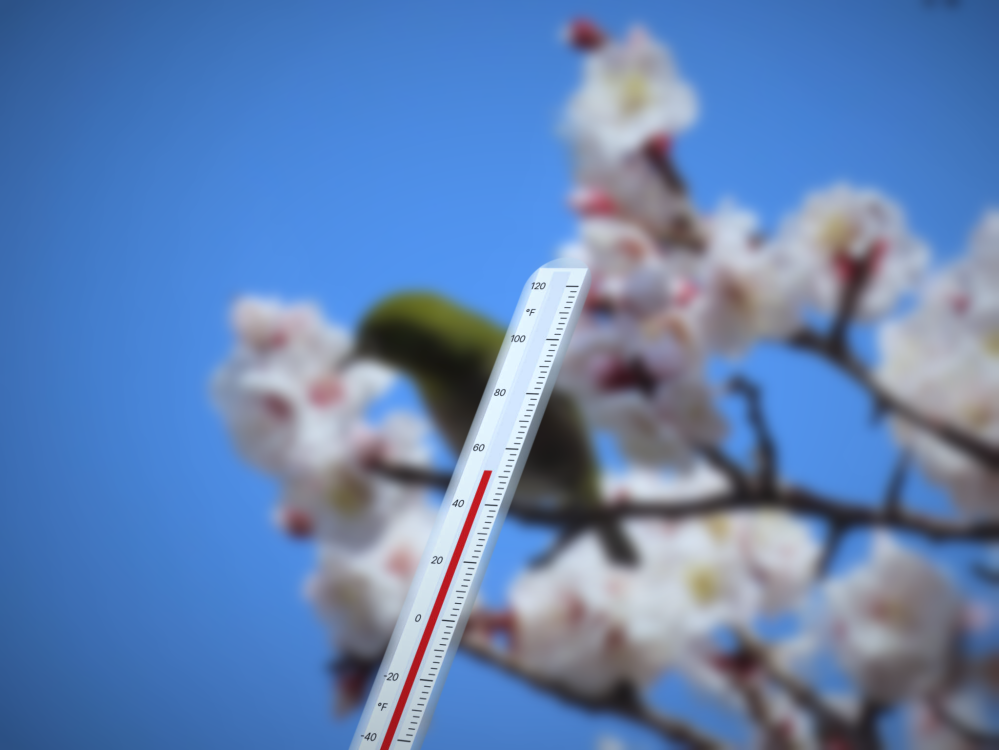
°F 52
